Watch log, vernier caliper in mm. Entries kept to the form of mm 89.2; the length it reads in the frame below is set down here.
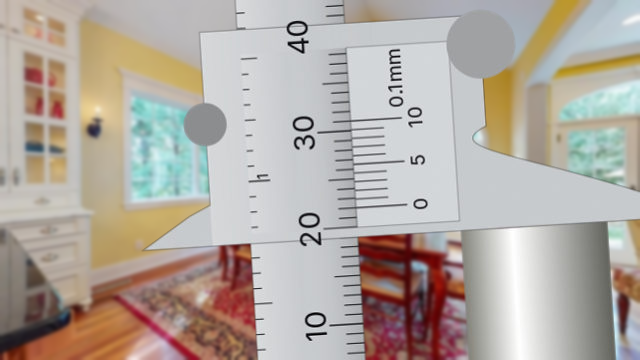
mm 22.0
